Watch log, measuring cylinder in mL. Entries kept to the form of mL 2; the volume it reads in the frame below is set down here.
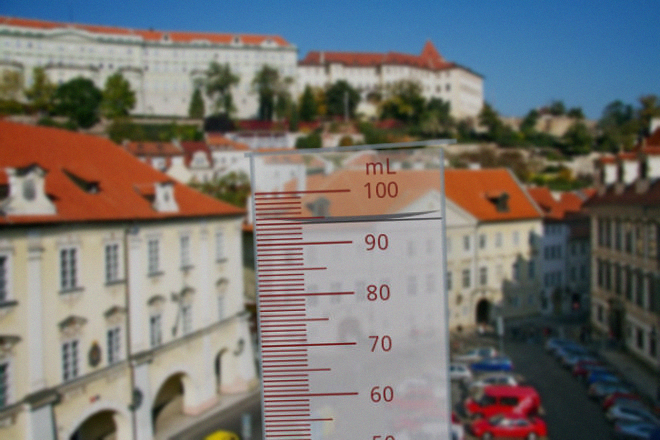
mL 94
